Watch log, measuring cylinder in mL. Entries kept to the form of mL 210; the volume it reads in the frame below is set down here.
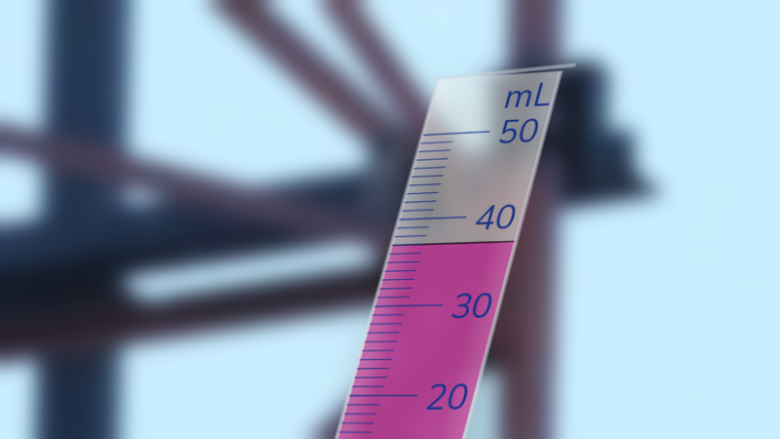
mL 37
